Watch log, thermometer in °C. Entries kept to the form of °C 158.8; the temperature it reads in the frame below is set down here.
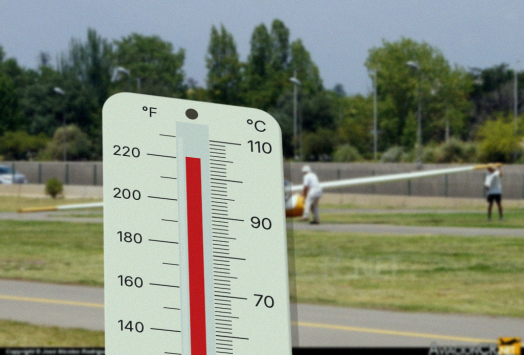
°C 105
